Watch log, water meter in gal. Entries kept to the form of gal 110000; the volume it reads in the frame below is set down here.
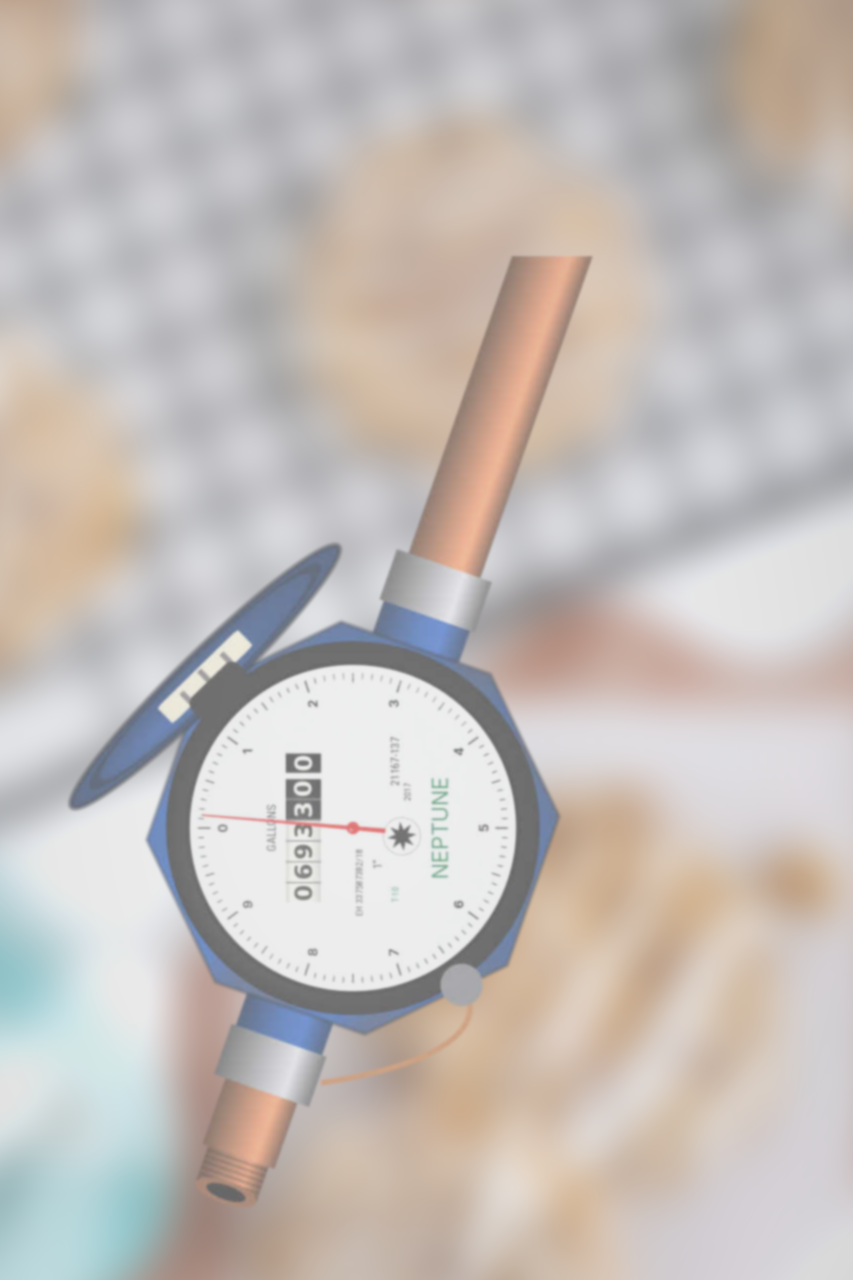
gal 693300.1
